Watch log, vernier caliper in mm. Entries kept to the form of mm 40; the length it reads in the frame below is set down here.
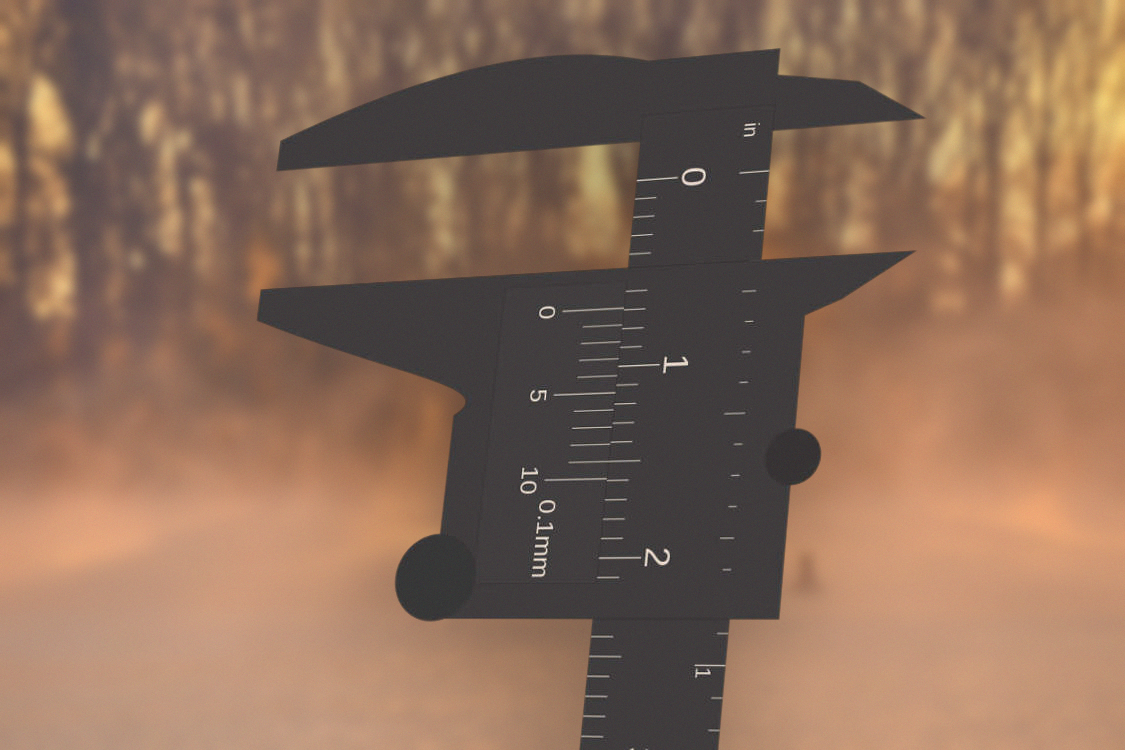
mm 6.9
